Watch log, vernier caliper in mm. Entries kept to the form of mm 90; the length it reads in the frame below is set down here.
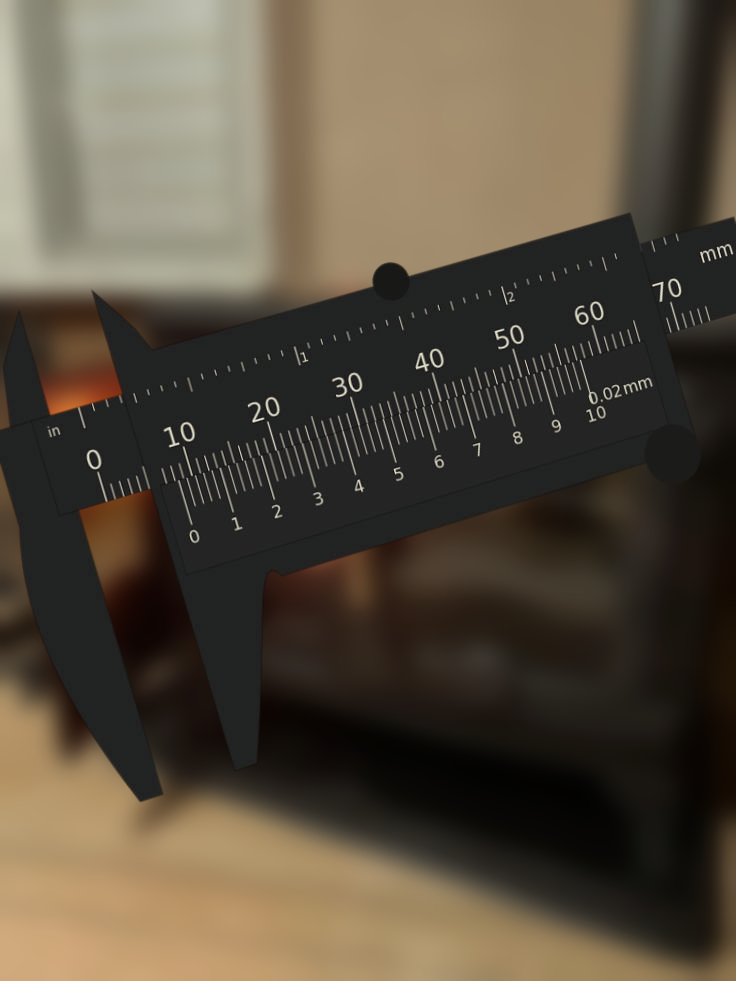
mm 8.4
